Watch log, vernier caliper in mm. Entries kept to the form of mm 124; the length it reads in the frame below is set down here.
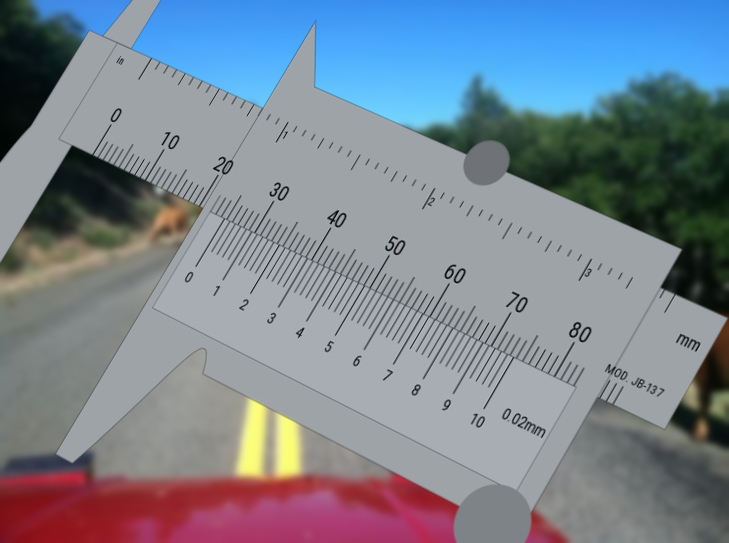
mm 24.6
